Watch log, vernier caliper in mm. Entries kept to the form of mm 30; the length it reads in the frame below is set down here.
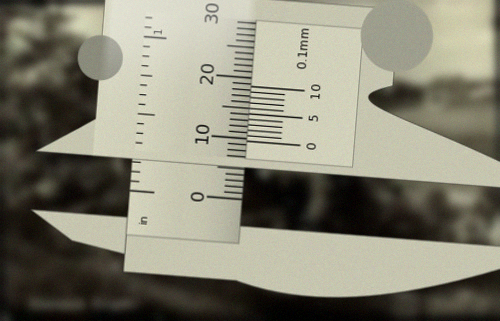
mm 9.6
